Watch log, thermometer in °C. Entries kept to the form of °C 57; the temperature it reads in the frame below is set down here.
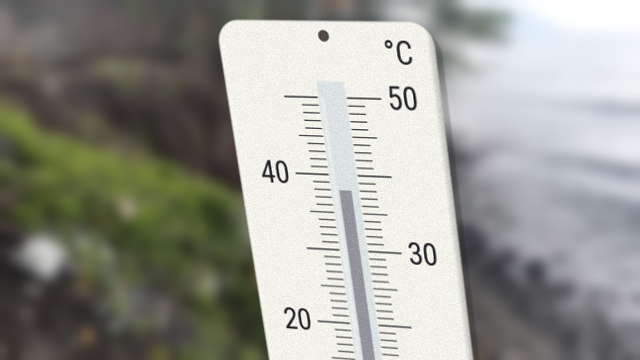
°C 38
